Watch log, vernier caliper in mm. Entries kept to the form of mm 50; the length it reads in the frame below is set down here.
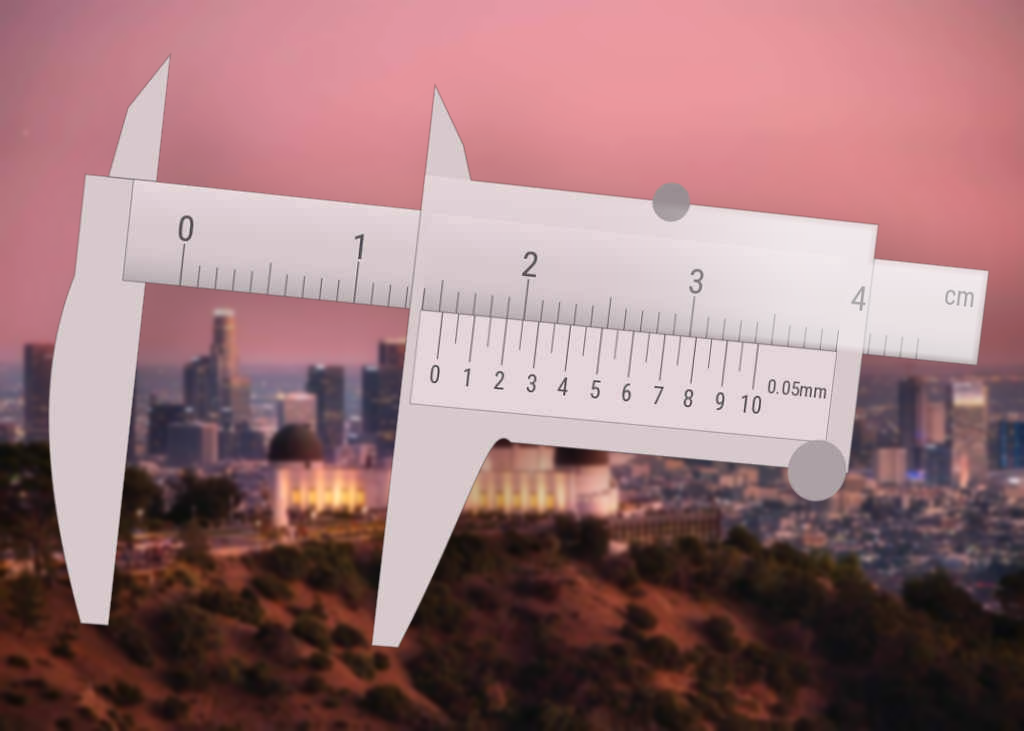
mm 15.2
